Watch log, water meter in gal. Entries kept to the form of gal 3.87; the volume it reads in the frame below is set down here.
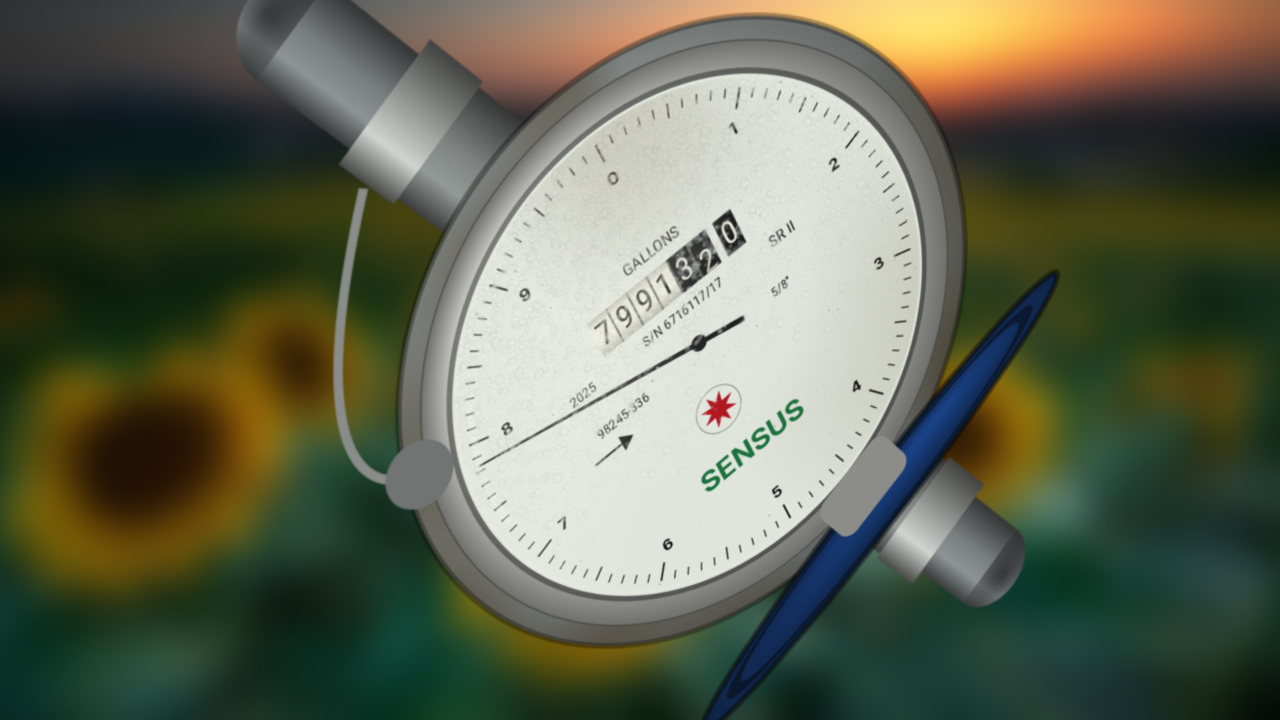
gal 7991317.8
